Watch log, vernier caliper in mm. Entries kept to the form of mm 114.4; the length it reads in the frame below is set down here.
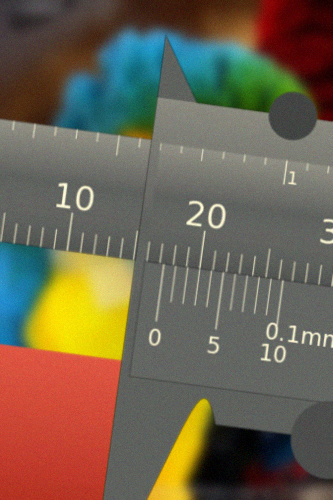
mm 17.3
